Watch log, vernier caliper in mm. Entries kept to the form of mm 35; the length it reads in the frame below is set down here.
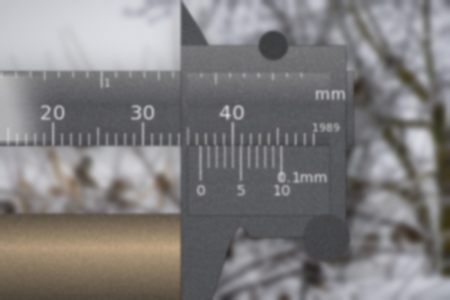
mm 36.4
